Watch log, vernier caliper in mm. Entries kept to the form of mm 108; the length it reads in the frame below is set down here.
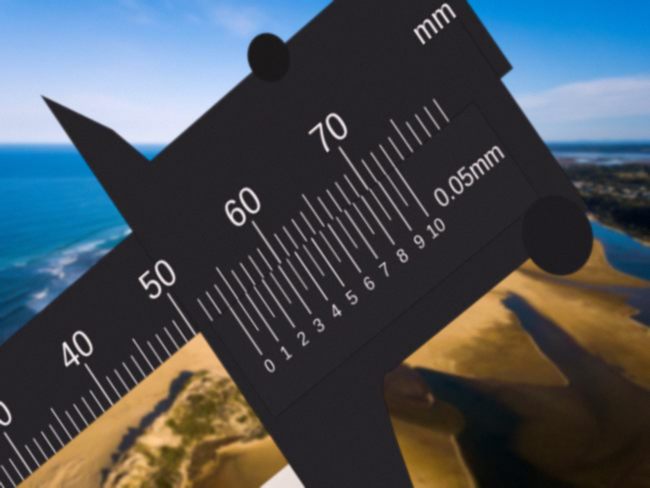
mm 54.0
